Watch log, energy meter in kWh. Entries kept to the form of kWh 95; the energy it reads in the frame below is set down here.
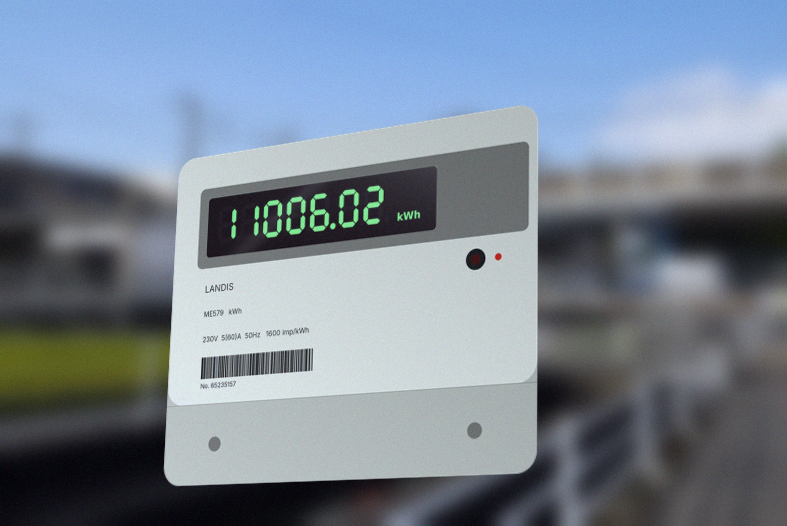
kWh 11006.02
